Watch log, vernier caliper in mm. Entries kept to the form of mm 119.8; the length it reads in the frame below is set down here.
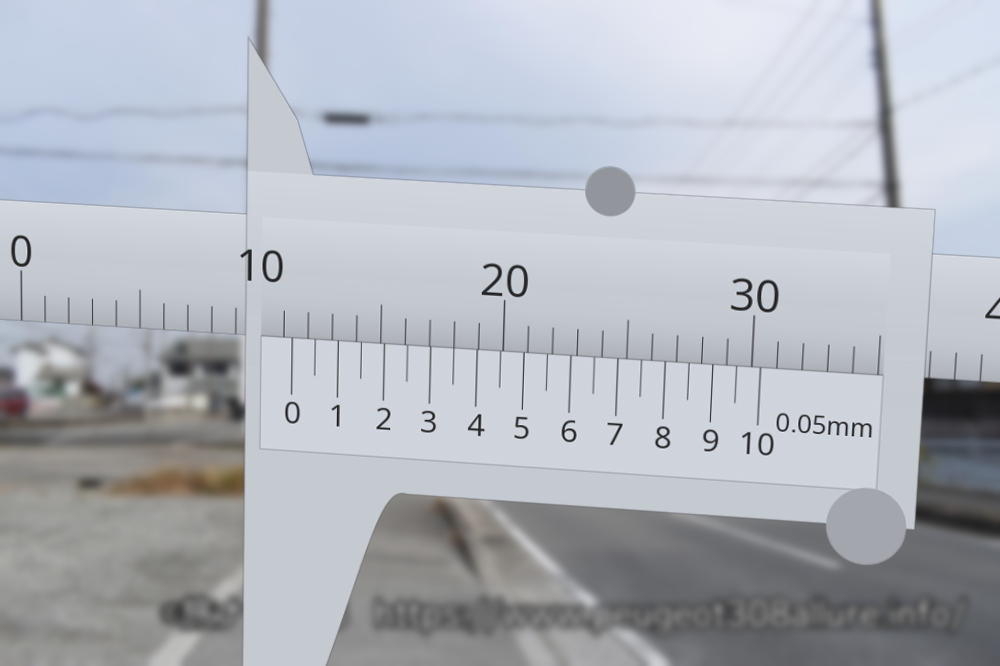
mm 11.35
